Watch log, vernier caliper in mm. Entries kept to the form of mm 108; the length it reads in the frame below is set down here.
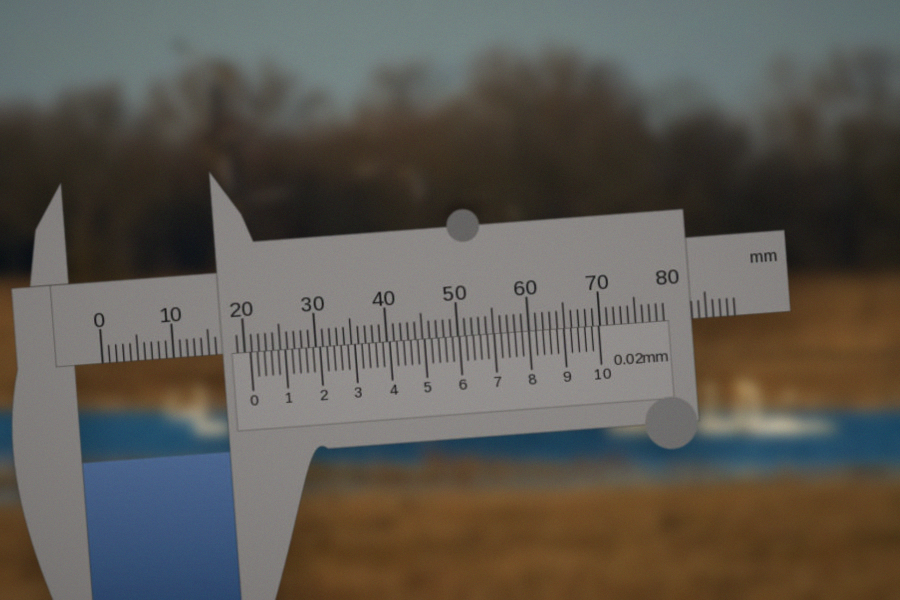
mm 20.8
